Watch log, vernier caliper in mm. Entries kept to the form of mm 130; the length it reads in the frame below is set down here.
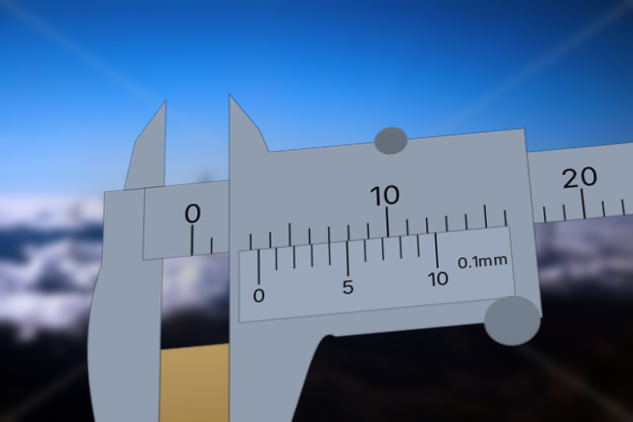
mm 3.4
